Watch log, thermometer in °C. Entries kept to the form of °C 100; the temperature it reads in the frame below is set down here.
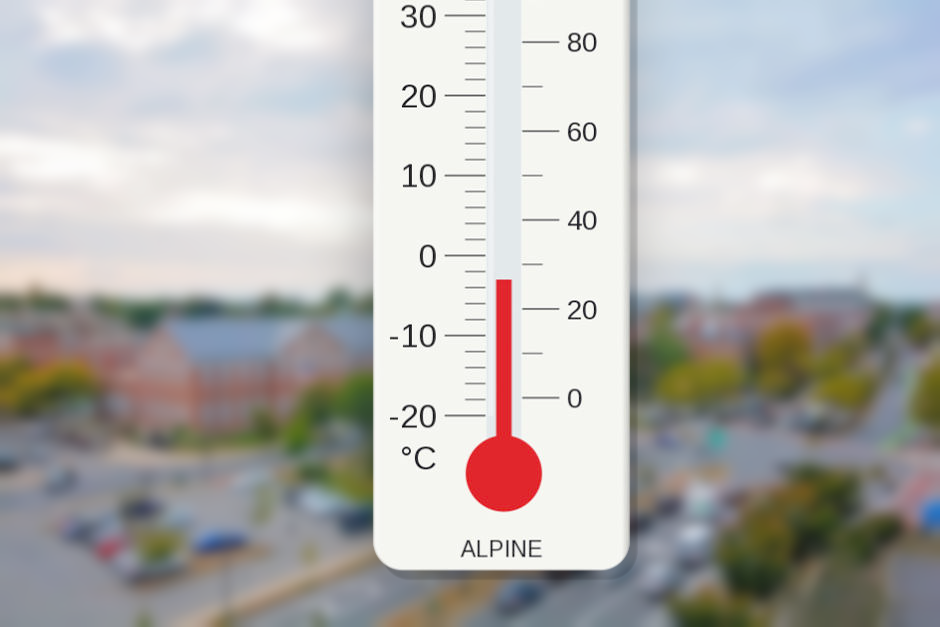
°C -3
